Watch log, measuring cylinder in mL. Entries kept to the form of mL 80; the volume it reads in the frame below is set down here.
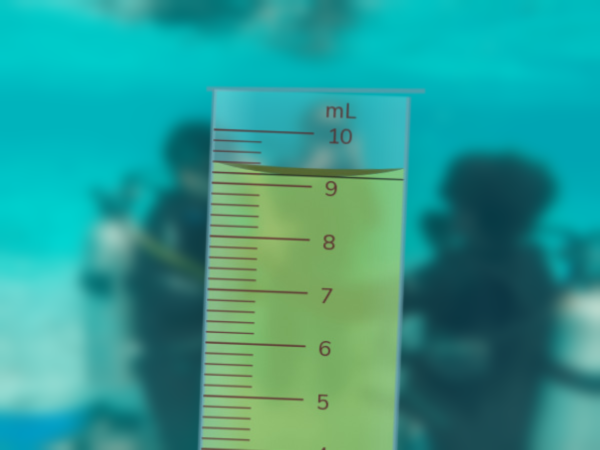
mL 9.2
